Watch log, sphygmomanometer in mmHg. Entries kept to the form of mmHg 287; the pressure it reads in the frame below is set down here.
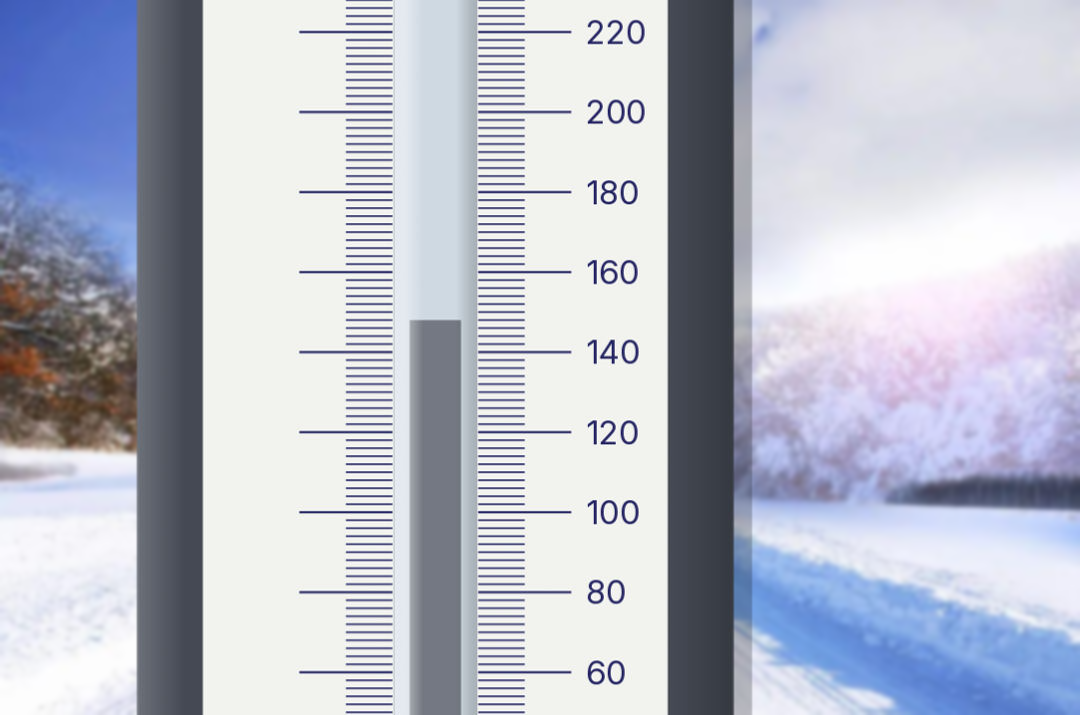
mmHg 148
